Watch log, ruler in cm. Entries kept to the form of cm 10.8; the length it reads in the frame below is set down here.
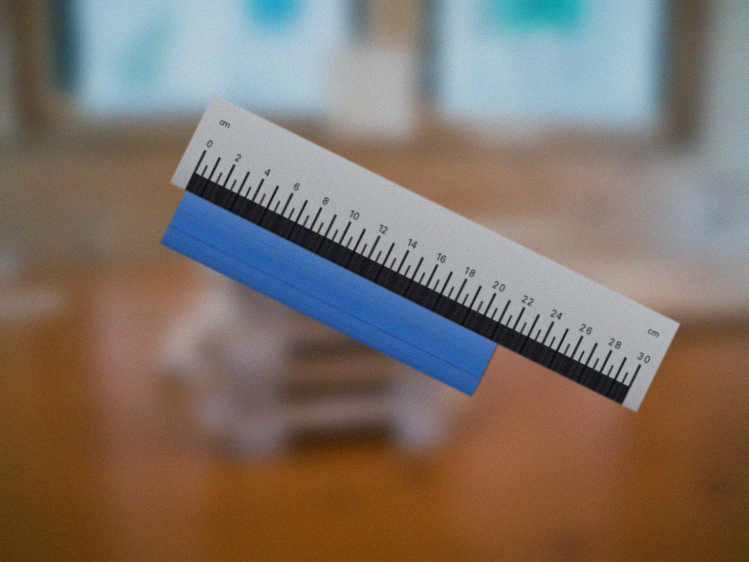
cm 21.5
